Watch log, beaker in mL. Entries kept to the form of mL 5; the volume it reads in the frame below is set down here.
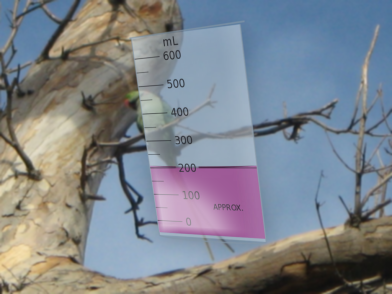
mL 200
